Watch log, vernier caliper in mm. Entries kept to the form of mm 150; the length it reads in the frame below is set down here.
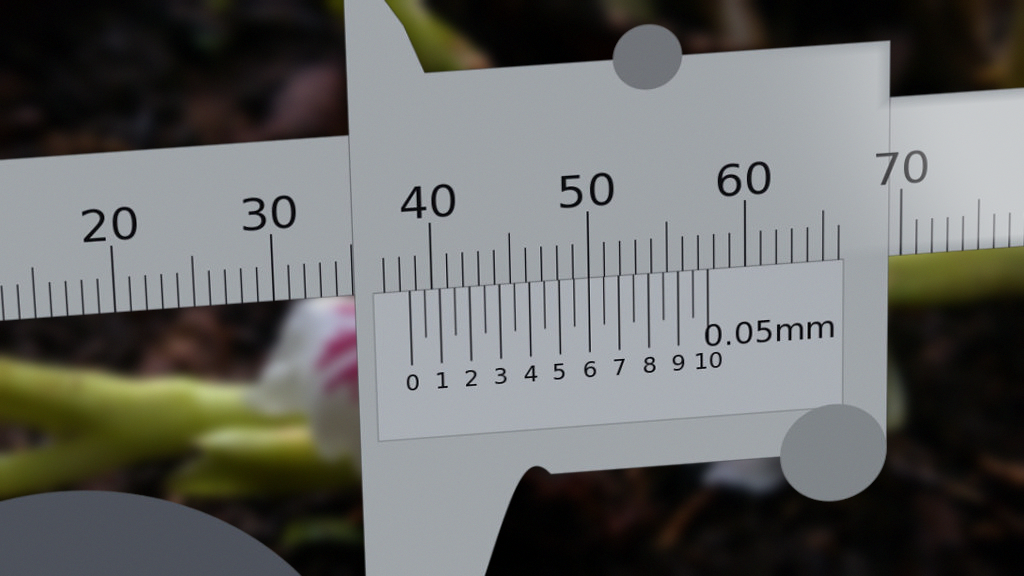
mm 38.6
